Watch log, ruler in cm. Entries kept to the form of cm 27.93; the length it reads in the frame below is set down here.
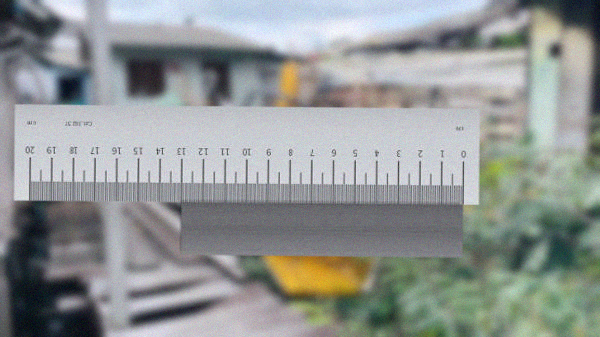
cm 13
